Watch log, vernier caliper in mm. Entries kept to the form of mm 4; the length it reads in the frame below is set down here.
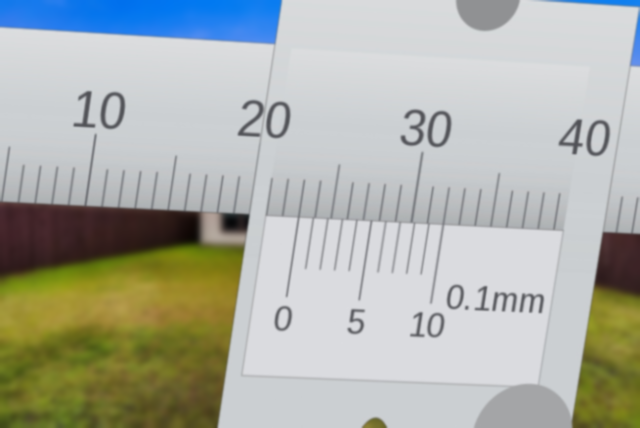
mm 23.0
